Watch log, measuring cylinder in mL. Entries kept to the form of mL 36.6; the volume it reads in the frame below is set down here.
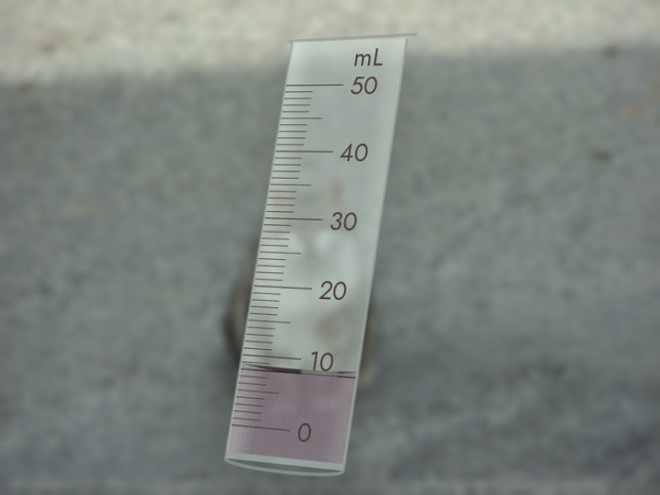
mL 8
